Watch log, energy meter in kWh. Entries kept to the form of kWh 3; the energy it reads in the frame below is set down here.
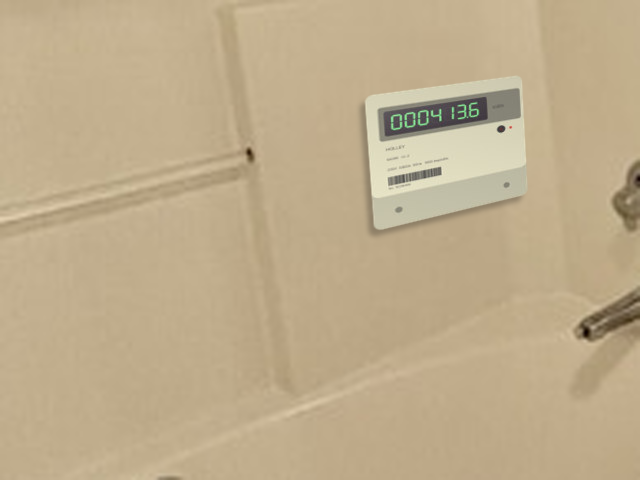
kWh 413.6
